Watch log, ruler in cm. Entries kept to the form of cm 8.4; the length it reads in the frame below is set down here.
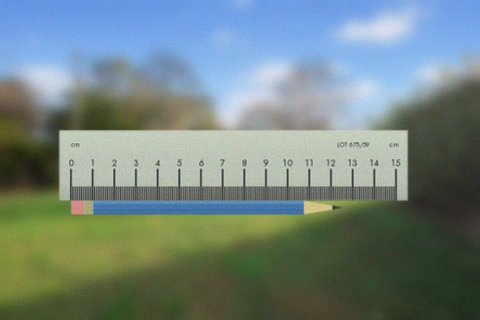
cm 12.5
